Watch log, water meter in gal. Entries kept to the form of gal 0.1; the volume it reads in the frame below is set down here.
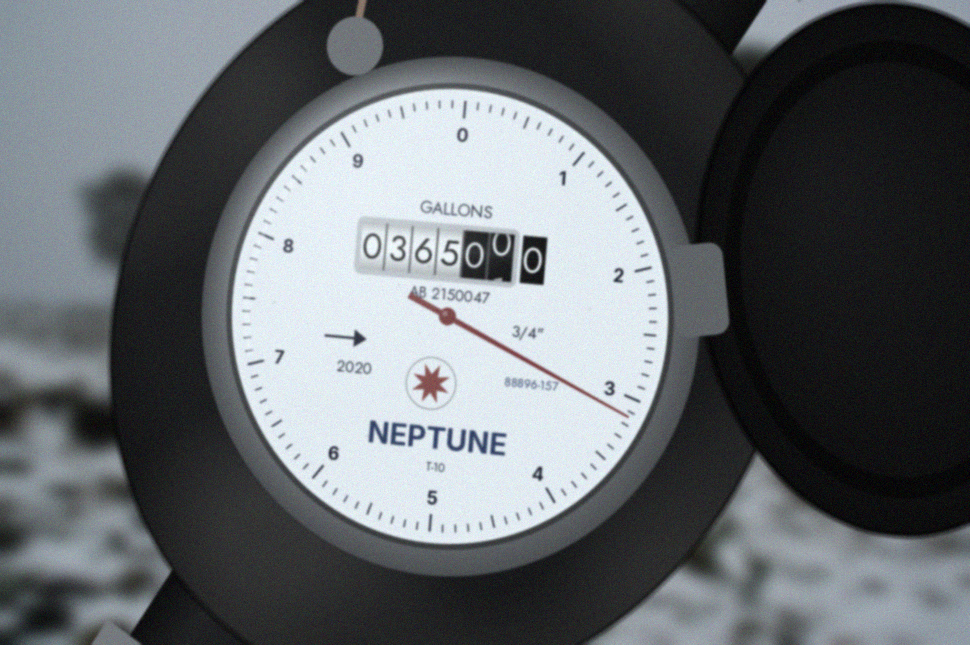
gal 365003.1
